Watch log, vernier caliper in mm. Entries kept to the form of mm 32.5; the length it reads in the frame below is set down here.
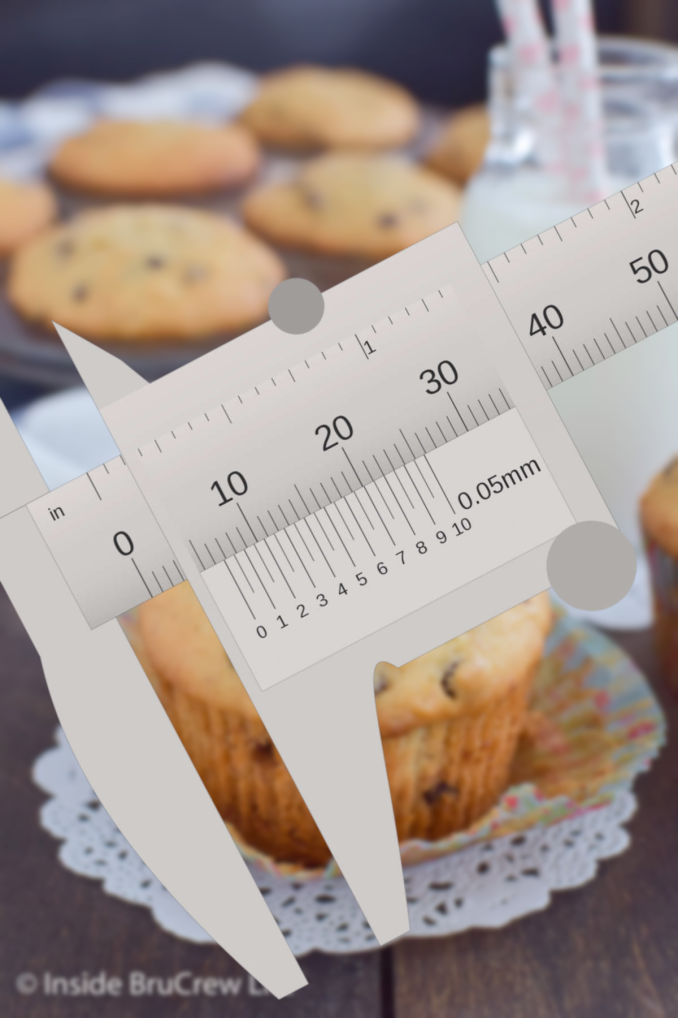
mm 6.8
